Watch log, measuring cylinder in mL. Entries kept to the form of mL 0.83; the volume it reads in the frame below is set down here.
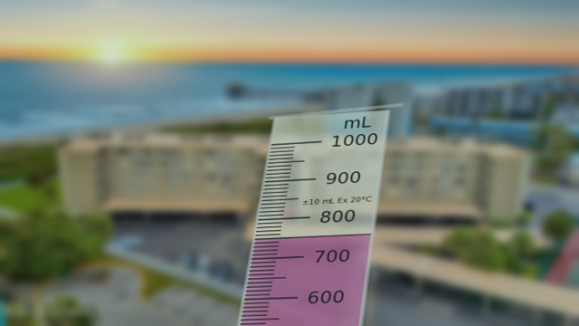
mL 750
